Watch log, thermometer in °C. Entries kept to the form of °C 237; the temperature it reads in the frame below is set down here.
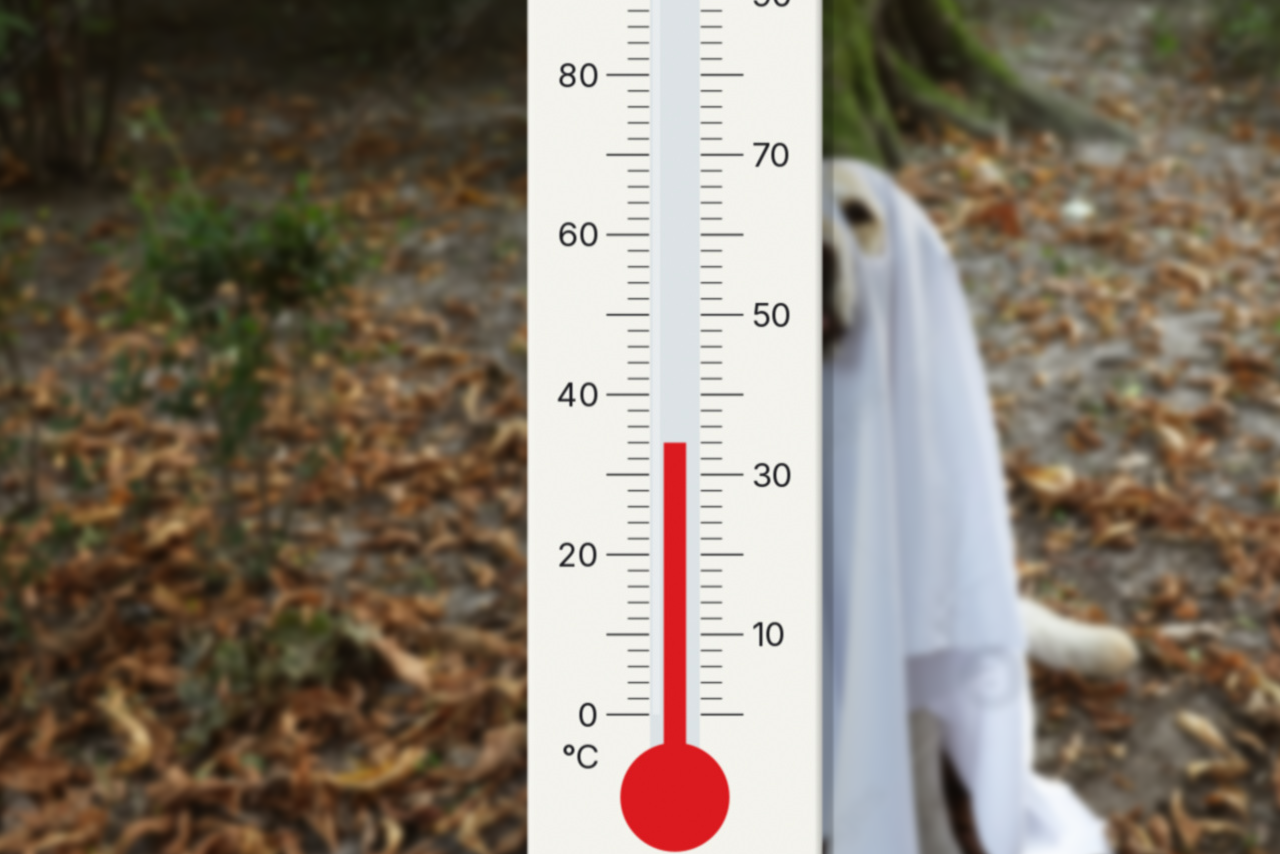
°C 34
